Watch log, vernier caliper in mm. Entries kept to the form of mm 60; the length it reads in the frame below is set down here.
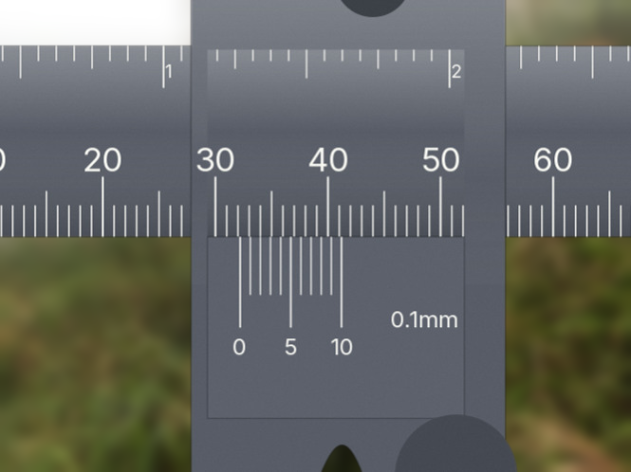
mm 32.2
